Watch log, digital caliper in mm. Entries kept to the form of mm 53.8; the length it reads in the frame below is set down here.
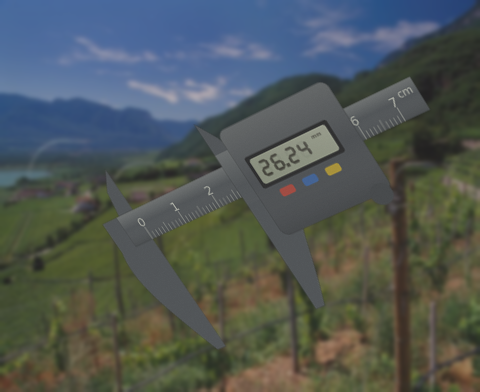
mm 26.24
